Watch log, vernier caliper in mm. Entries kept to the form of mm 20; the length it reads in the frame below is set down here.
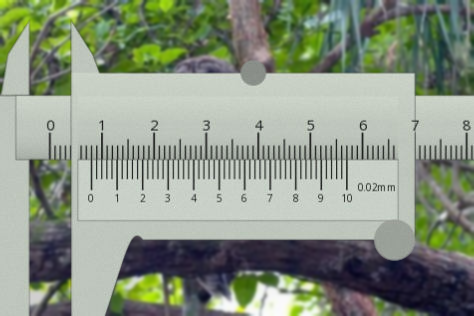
mm 8.0
